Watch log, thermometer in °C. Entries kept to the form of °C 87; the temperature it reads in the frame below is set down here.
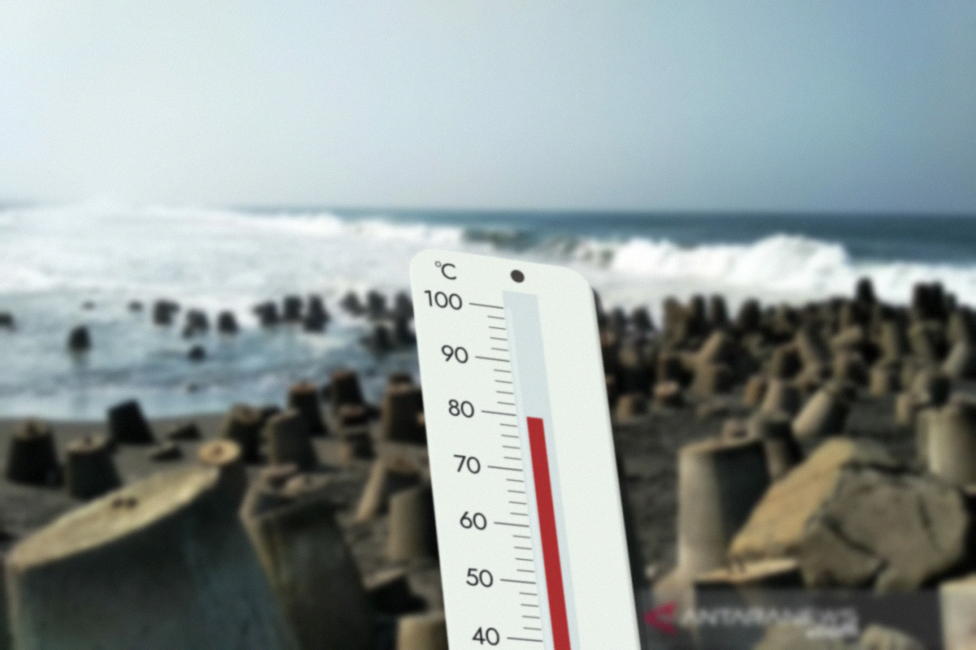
°C 80
